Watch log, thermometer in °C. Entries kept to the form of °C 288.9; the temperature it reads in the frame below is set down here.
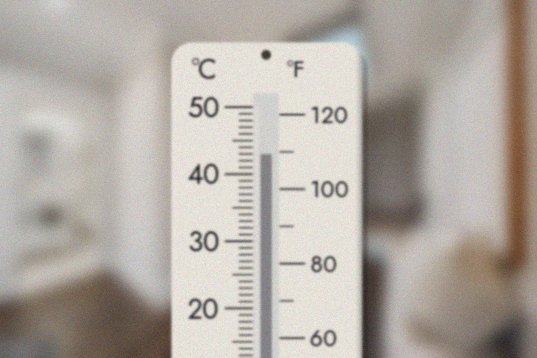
°C 43
